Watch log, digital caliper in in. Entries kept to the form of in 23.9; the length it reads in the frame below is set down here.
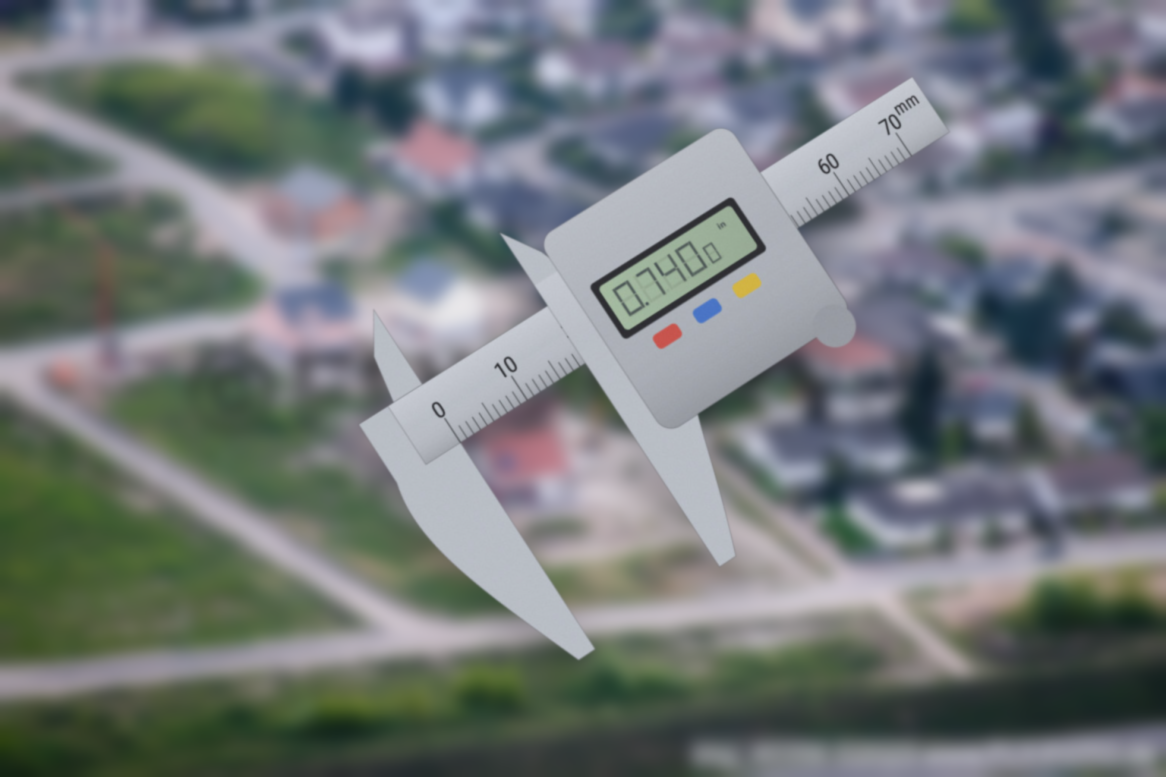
in 0.7400
